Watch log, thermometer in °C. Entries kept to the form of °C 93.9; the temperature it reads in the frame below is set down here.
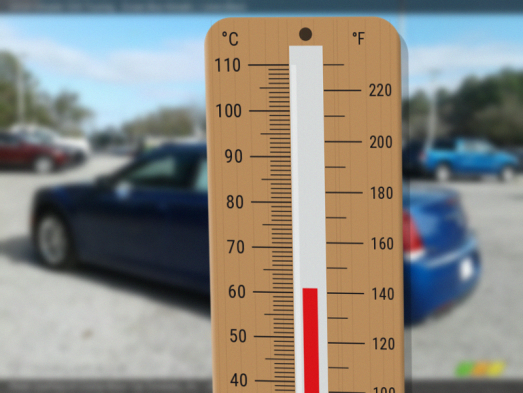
°C 61
